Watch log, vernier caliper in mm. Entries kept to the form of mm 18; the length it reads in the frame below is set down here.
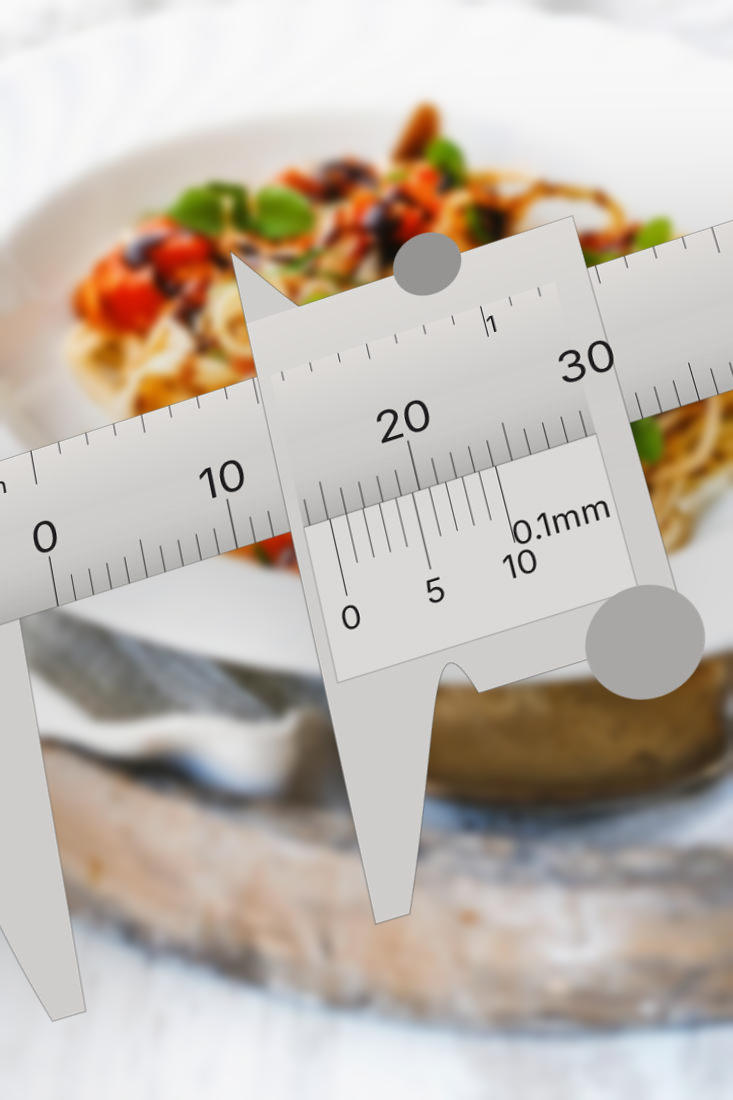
mm 15.1
